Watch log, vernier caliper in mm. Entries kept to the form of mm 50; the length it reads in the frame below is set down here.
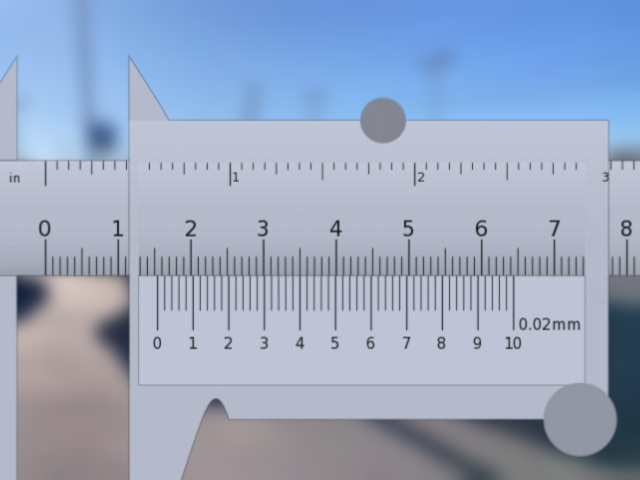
mm 15.4
